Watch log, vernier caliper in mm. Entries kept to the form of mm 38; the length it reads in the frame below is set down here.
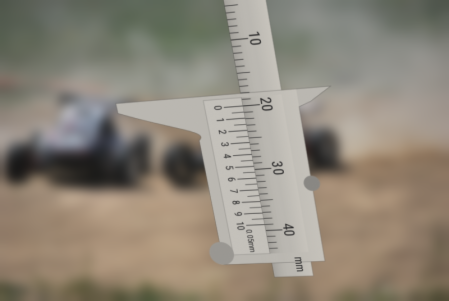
mm 20.0
